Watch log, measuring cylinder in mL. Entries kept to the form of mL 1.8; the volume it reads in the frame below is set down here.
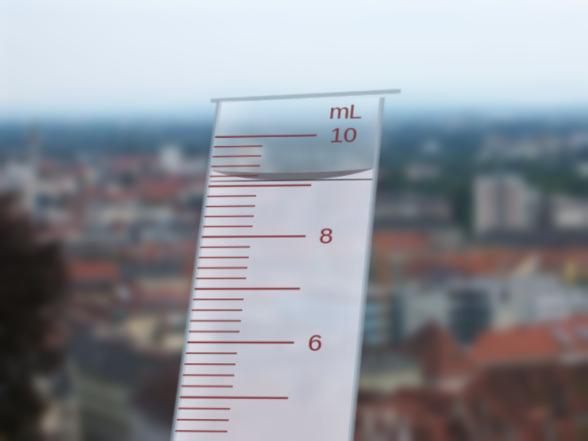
mL 9.1
